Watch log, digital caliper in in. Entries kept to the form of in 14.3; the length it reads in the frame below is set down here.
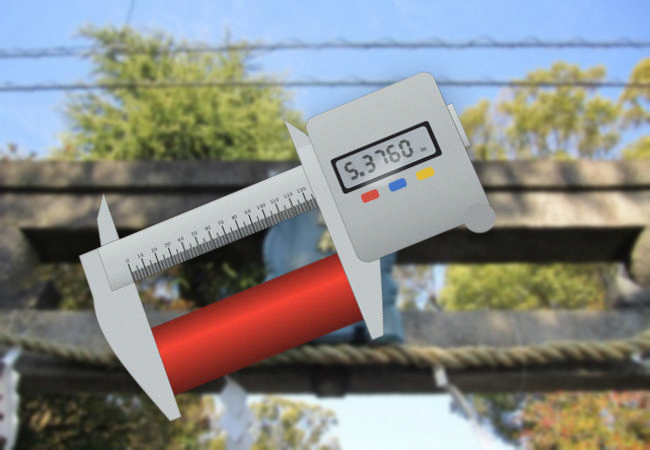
in 5.3760
